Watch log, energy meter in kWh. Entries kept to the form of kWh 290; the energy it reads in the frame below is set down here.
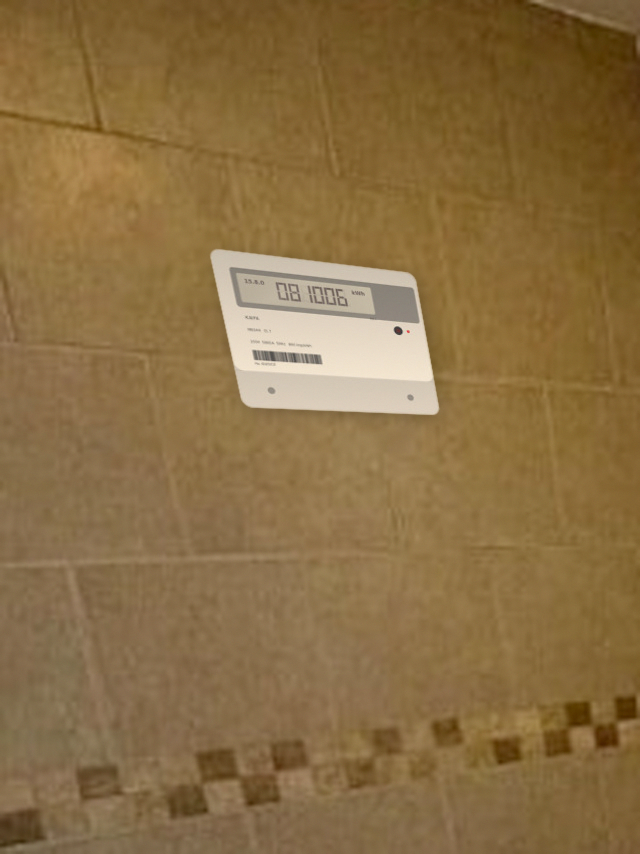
kWh 81006
